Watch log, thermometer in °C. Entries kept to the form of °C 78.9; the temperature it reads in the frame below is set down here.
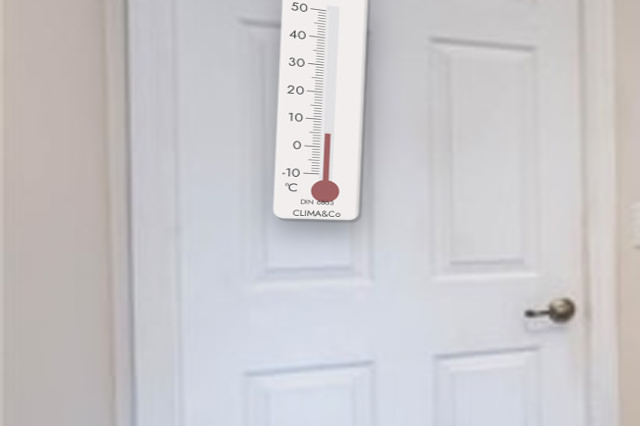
°C 5
